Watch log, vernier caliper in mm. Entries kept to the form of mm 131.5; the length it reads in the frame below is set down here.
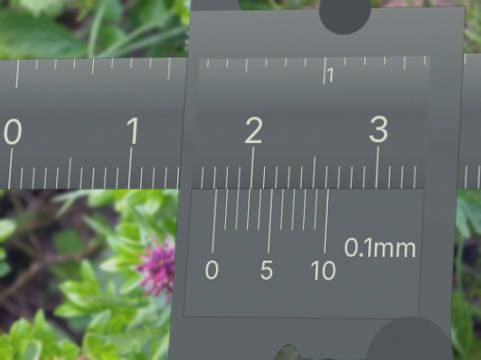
mm 17.2
